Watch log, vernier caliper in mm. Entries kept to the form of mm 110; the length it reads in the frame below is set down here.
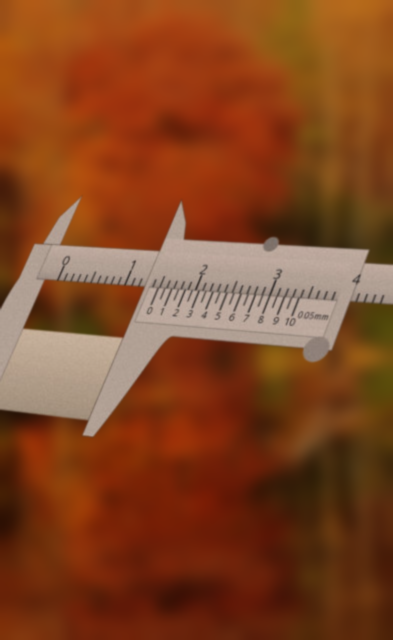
mm 14.8
